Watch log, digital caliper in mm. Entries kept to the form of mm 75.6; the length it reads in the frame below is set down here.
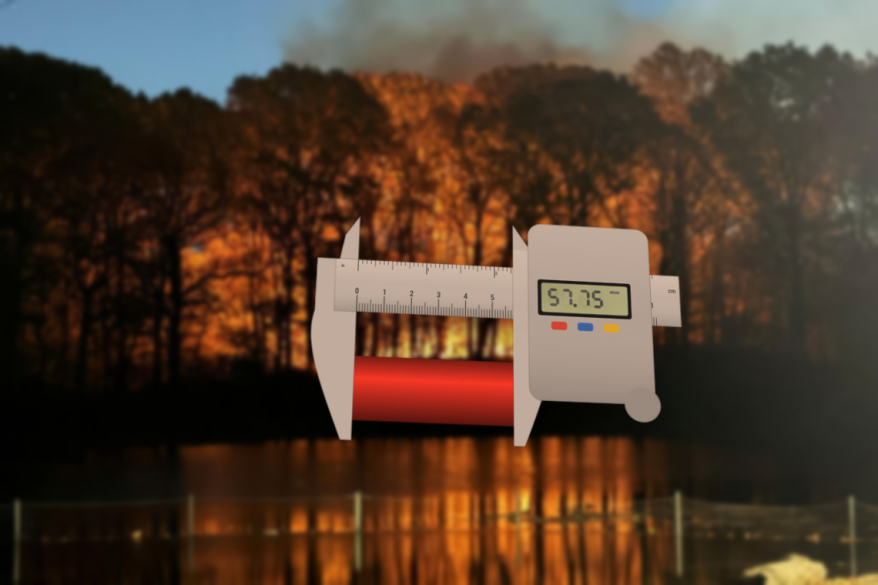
mm 57.75
